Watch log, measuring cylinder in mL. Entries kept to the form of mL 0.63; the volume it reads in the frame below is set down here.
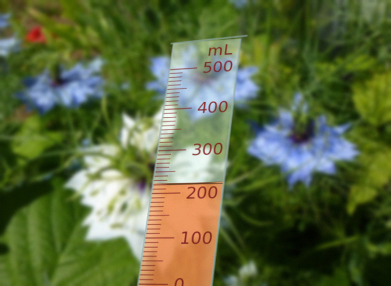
mL 220
